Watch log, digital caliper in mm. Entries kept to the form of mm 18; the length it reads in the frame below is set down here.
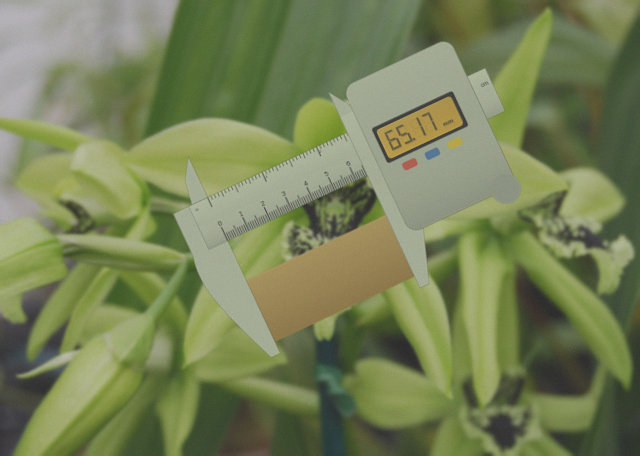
mm 65.17
